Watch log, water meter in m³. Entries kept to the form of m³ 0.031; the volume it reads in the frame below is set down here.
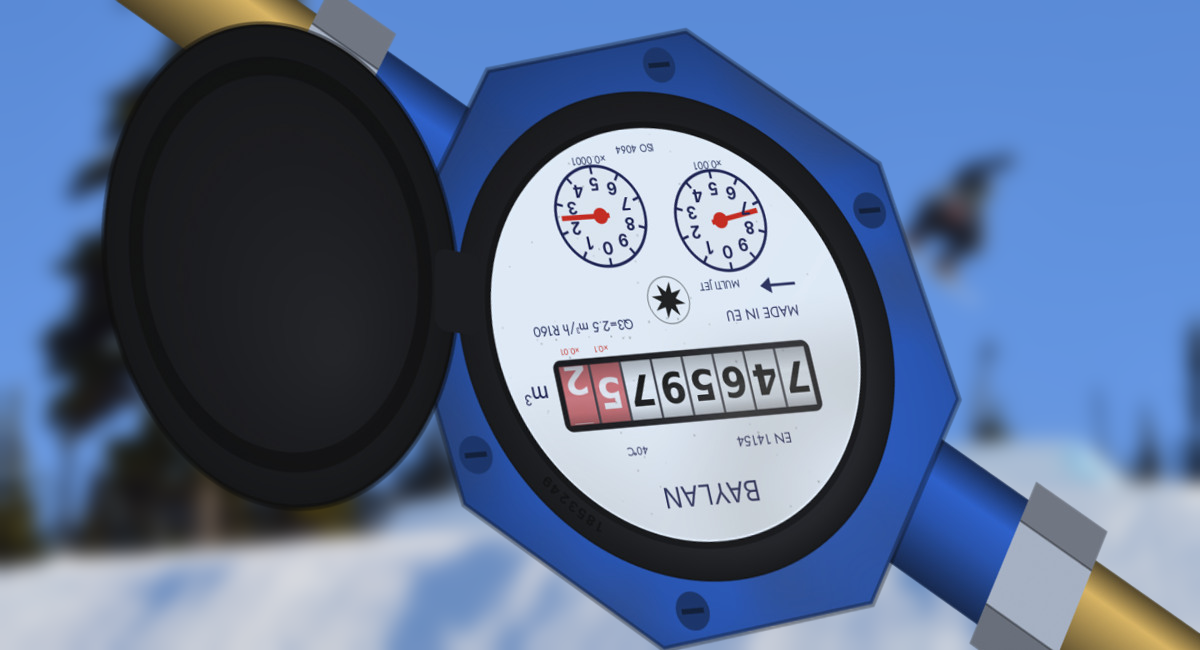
m³ 746597.5172
